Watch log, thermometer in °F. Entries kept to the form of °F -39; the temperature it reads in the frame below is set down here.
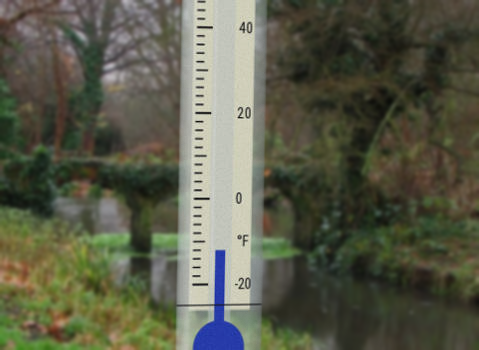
°F -12
